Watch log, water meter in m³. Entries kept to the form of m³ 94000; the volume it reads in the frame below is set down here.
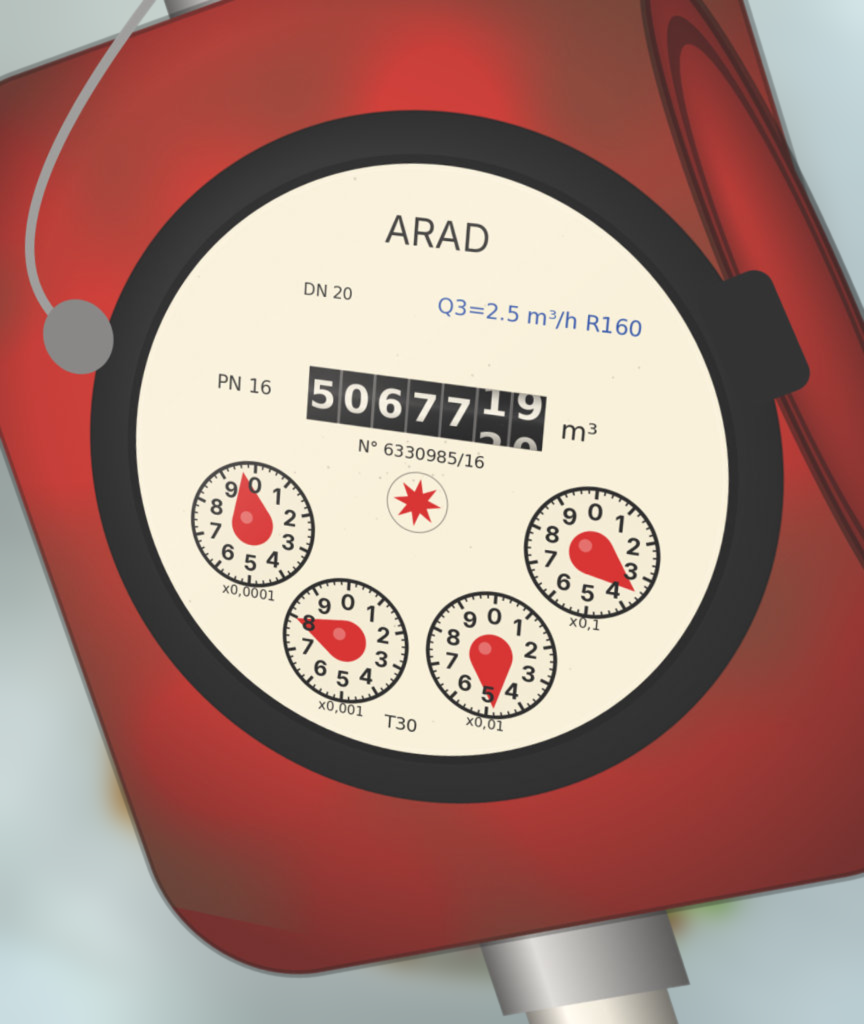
m³ 5067719.3479
